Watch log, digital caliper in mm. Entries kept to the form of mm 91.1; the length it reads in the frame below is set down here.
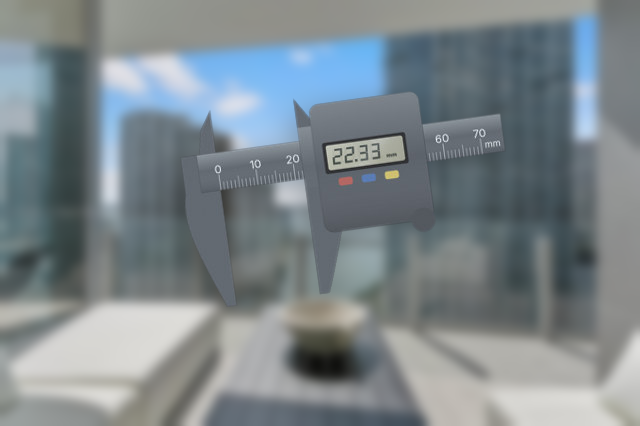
mm 22.33
